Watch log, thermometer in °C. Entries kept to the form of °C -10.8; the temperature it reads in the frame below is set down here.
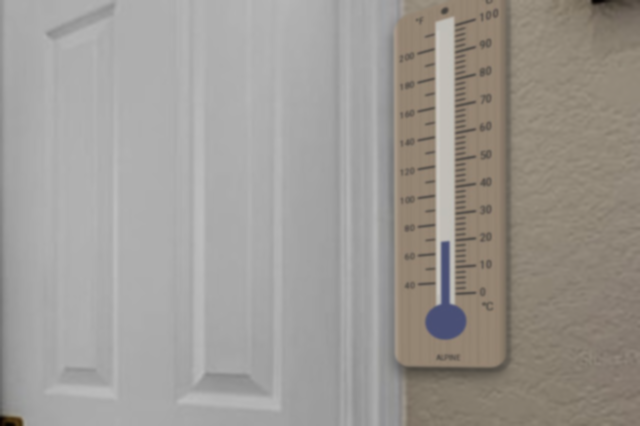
°C 20
